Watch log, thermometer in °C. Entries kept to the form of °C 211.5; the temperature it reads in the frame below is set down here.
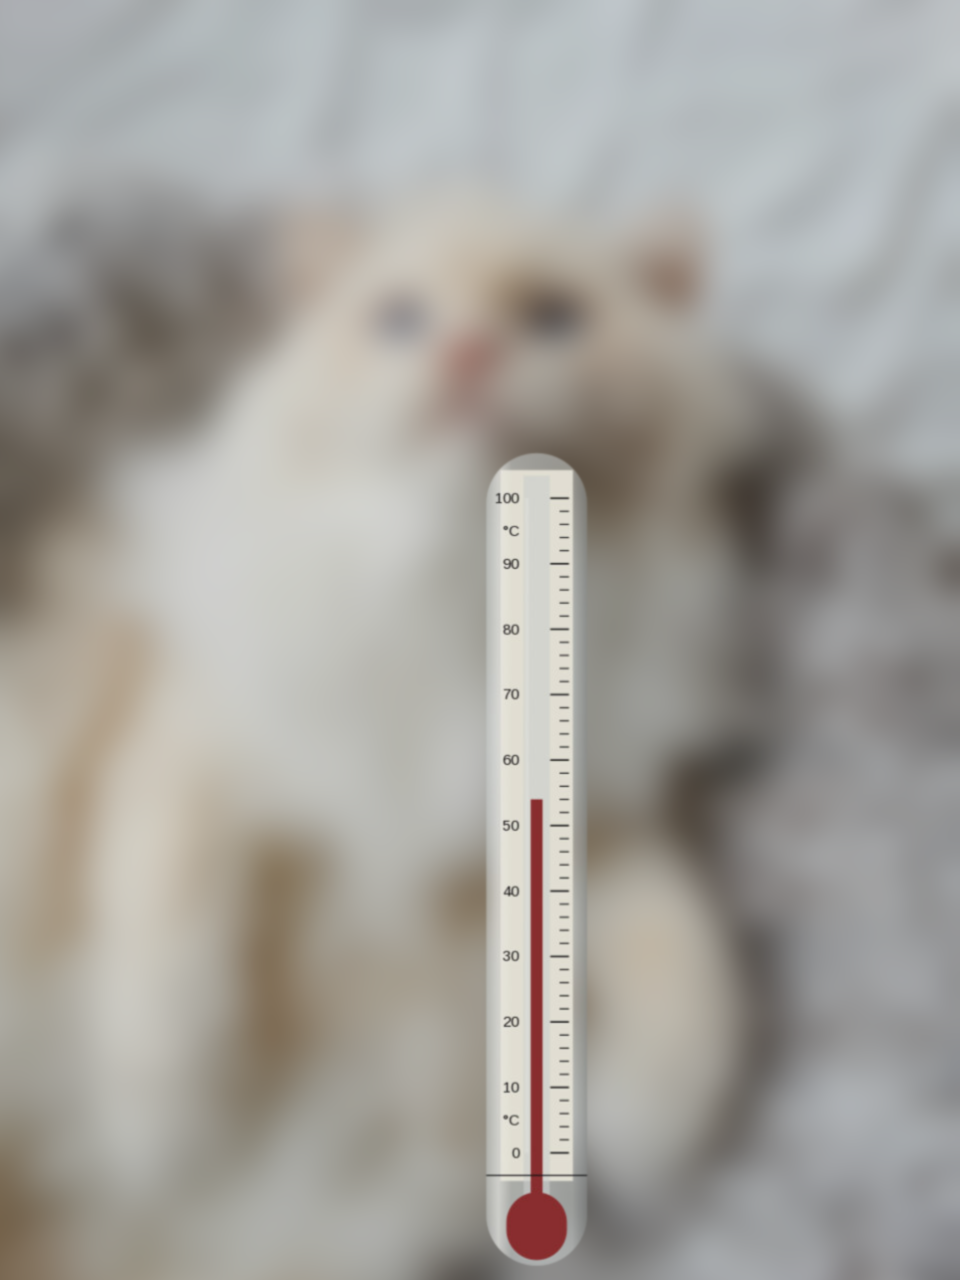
°C 54
